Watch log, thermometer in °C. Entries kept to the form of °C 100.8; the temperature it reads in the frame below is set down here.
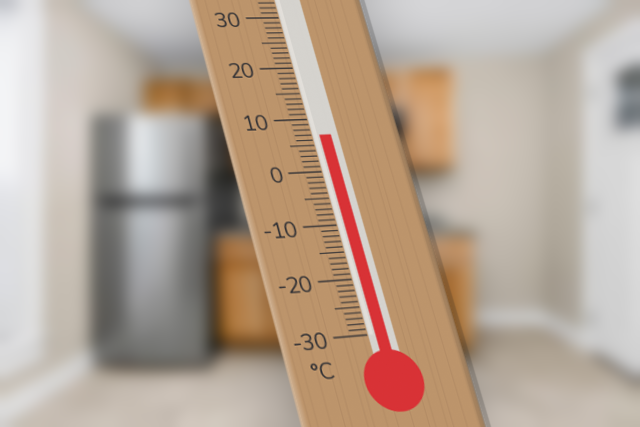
°C 7
